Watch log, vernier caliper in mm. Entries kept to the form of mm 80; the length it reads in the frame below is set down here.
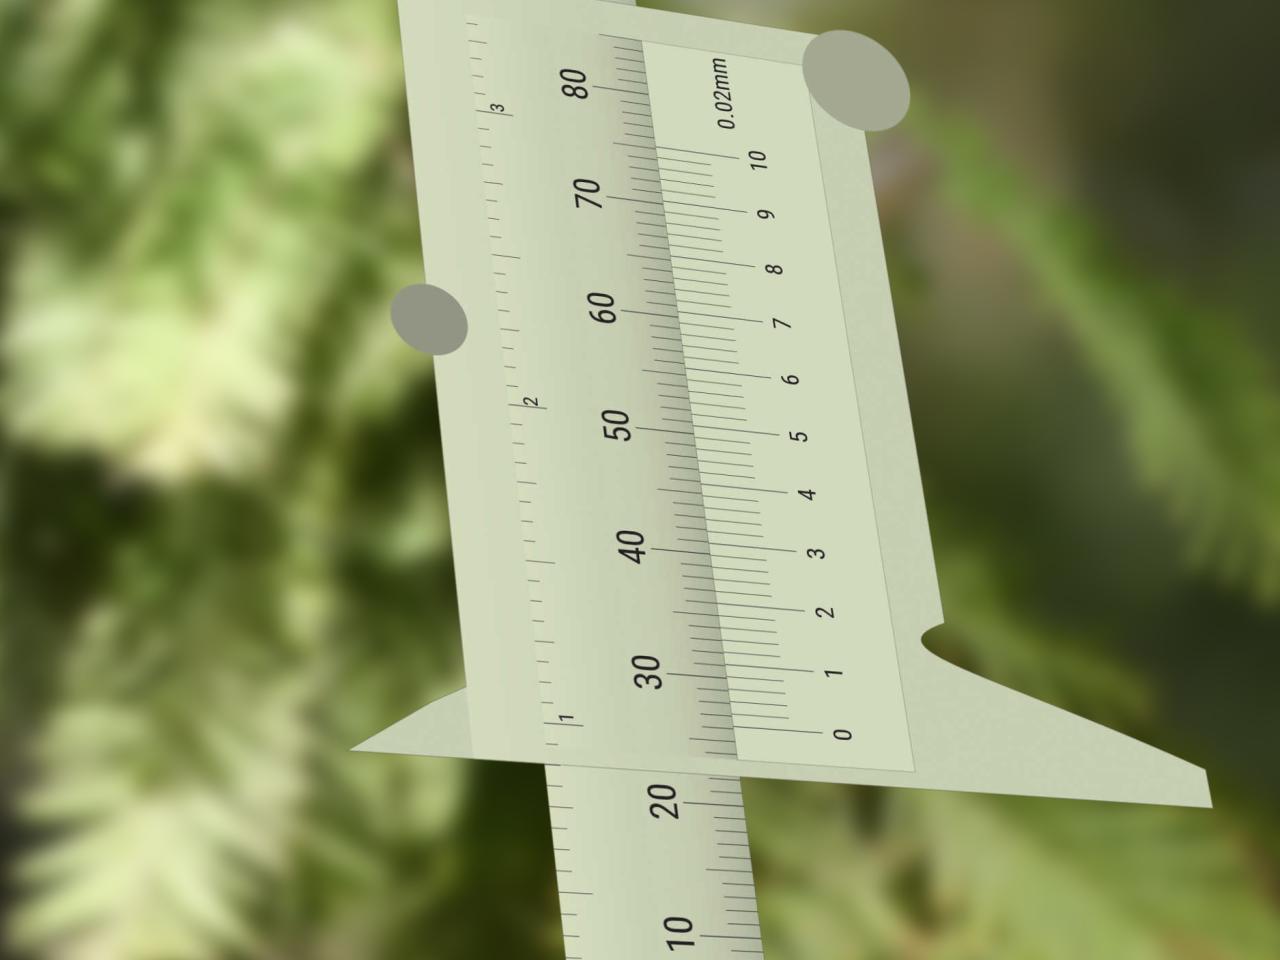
mm 26.2
